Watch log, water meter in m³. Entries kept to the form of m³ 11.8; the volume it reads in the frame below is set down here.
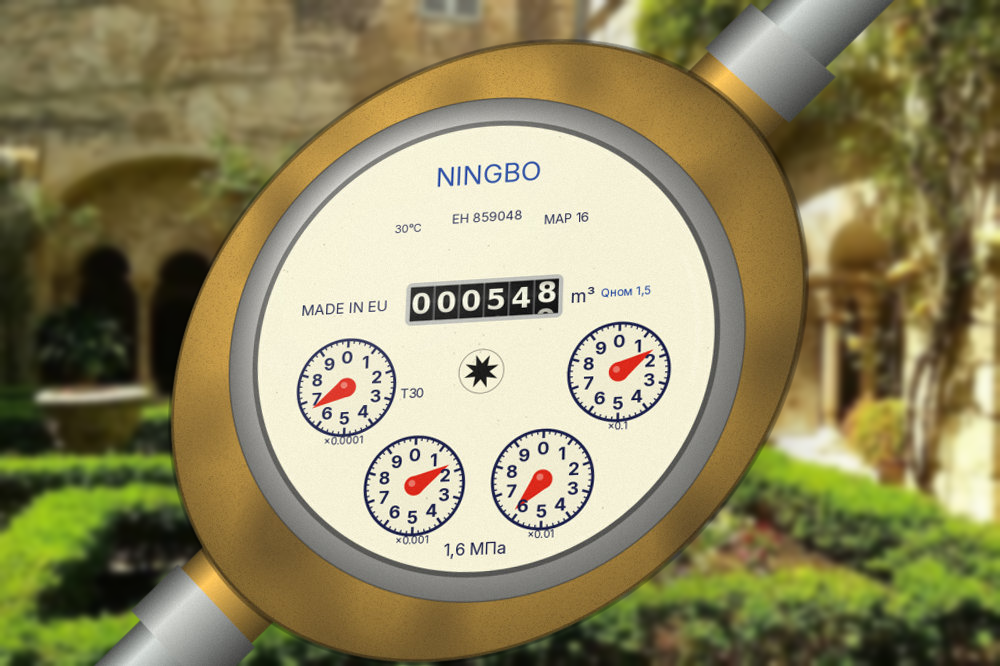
m³ 548.1616
